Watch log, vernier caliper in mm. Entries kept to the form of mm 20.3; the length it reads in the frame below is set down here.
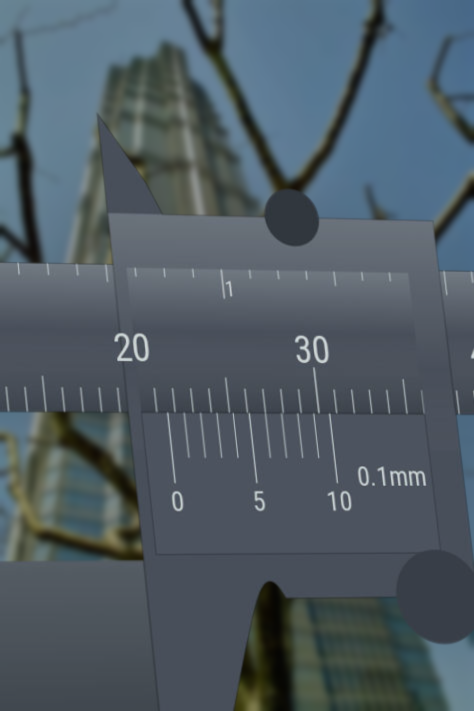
mm 21.6
